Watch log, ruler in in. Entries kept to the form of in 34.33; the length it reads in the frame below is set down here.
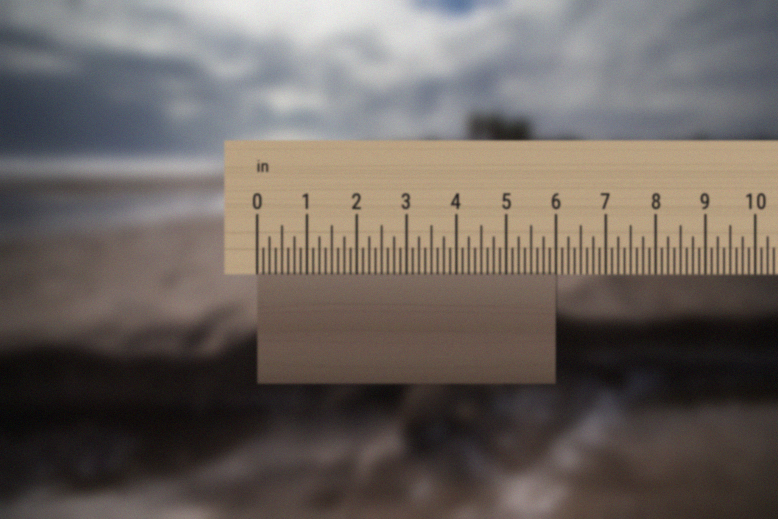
in 6
